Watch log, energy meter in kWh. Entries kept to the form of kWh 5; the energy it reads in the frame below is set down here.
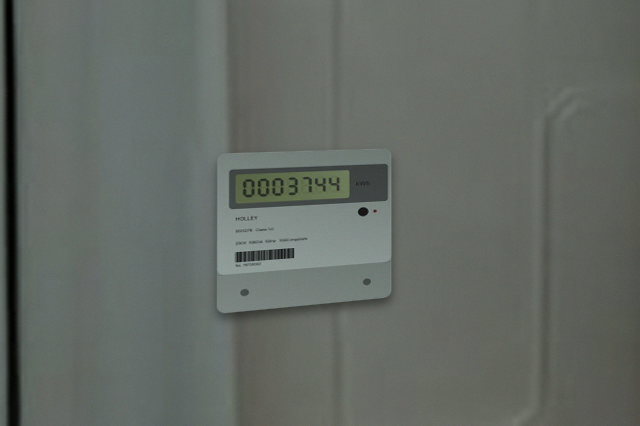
kWh 3744
